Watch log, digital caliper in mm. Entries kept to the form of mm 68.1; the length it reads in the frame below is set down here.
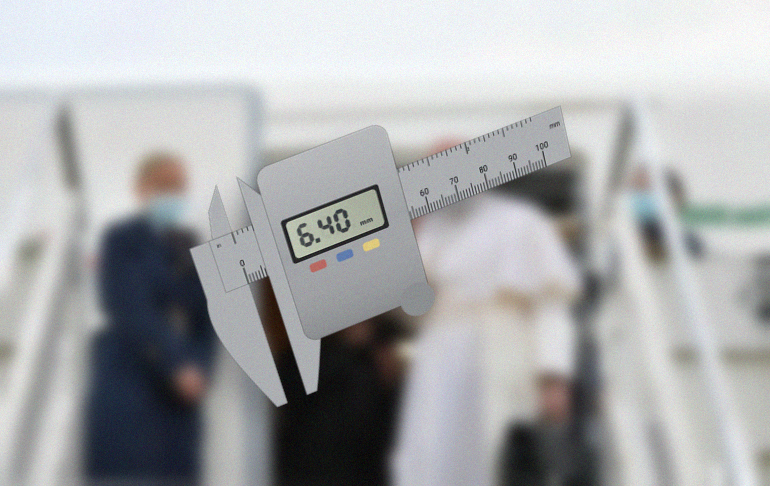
mm 6.40
